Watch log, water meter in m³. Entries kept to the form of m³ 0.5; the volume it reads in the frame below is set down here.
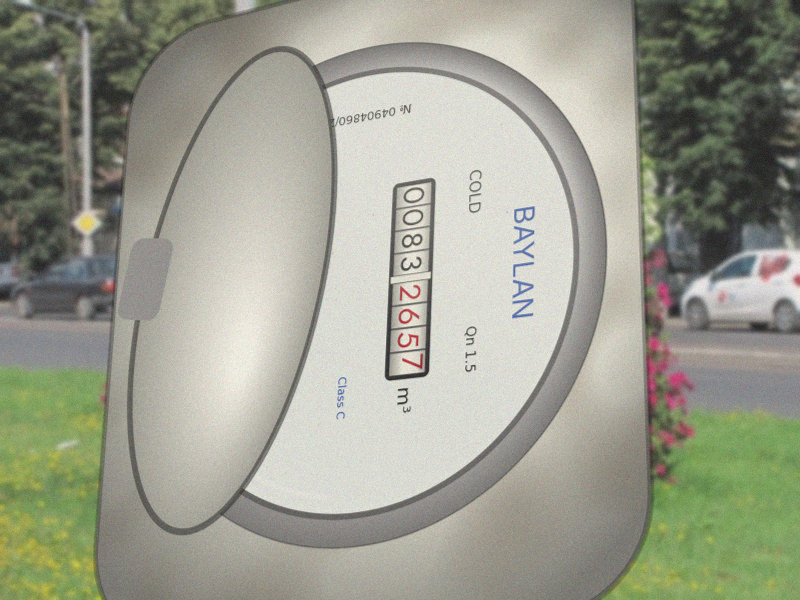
m³ 83.2657
